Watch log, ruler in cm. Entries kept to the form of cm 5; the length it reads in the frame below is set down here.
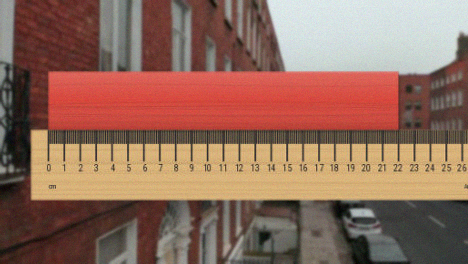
cm 22
